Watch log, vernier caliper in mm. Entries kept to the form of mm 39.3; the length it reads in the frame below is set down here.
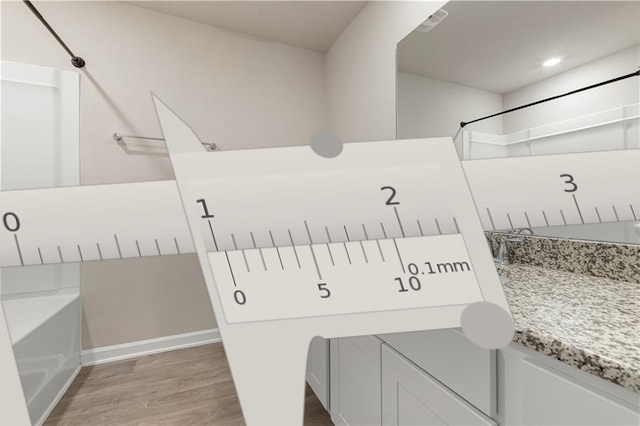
mm 10.4
